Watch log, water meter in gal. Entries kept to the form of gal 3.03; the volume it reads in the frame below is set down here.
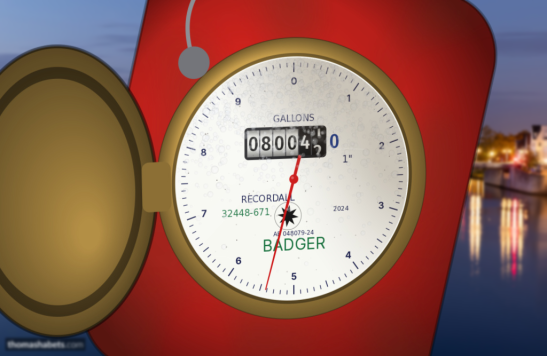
gal 800415.4
